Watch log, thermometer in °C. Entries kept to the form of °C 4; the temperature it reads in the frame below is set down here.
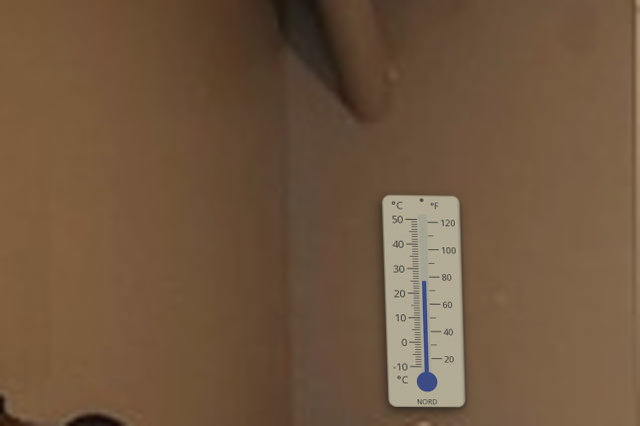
°C 25
